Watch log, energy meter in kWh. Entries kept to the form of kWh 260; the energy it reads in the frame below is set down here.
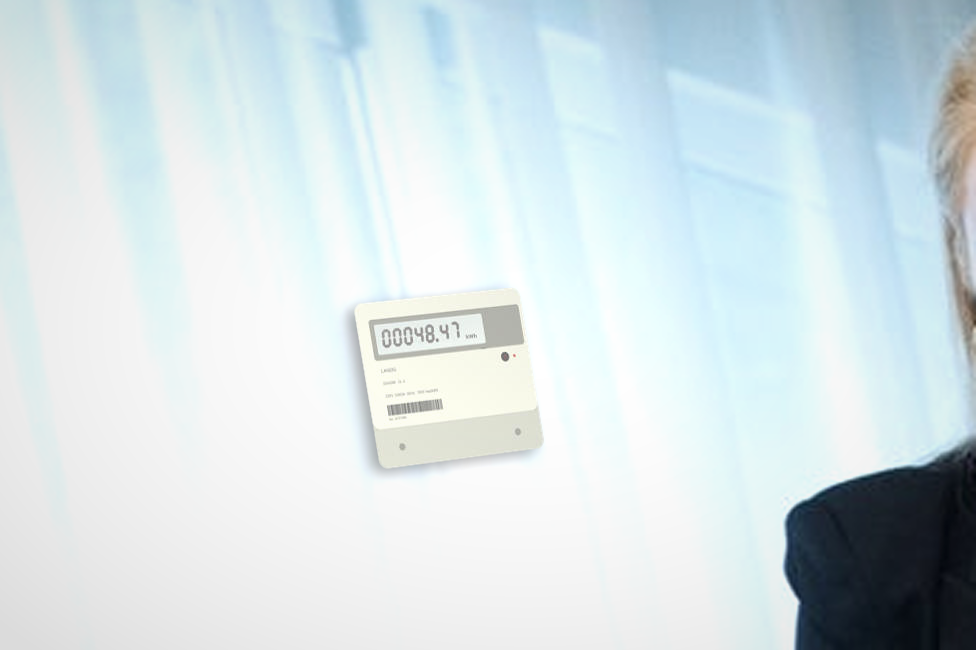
kWh 48.47
